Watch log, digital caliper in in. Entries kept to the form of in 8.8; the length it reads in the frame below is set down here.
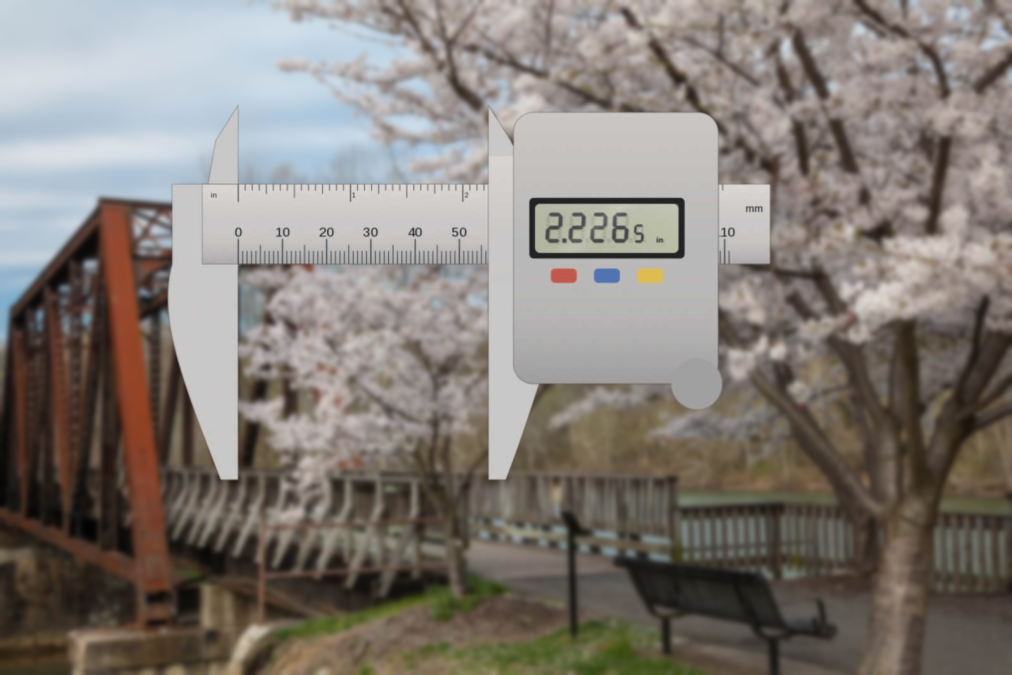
in 2.2265
